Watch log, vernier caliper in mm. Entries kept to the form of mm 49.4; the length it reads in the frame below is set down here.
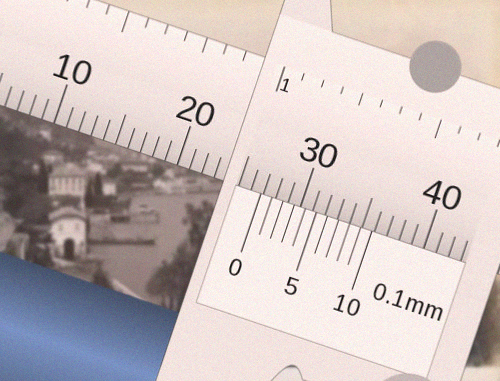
mm 26.8
